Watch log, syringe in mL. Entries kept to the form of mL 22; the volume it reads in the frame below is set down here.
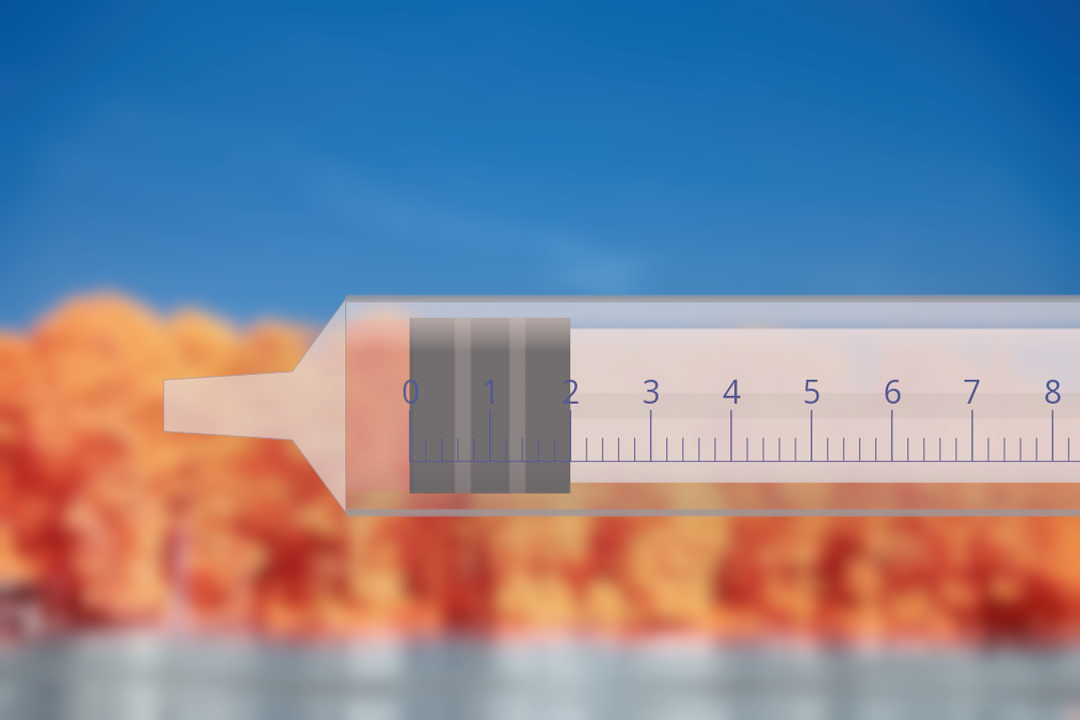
mL 0
